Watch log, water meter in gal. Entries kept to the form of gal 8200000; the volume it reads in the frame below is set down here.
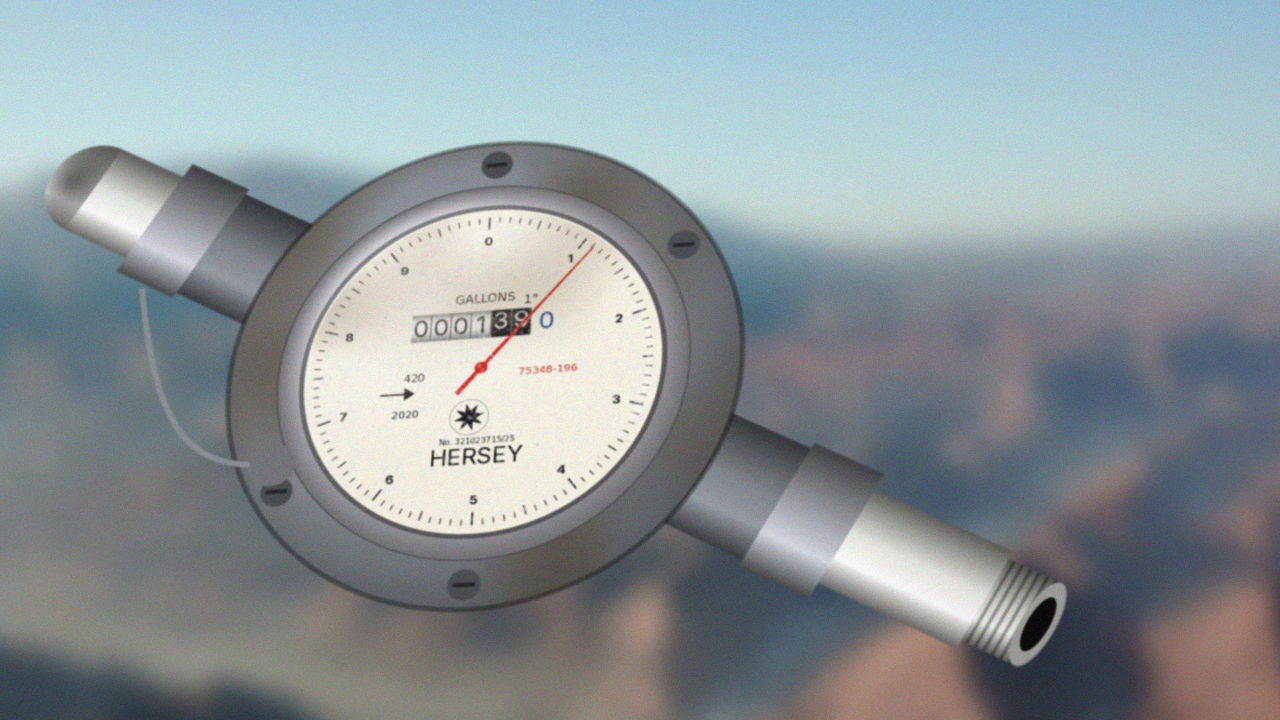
gal 1391.1
